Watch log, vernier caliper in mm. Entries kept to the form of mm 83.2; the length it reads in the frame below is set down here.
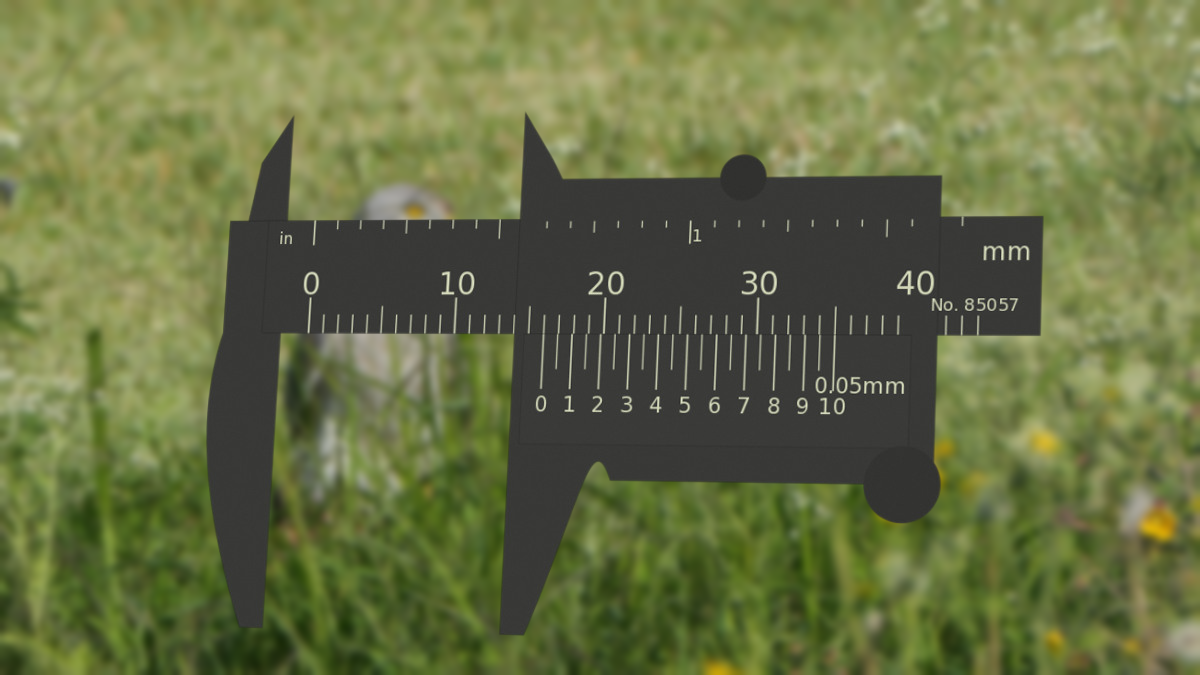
mm 16.0
